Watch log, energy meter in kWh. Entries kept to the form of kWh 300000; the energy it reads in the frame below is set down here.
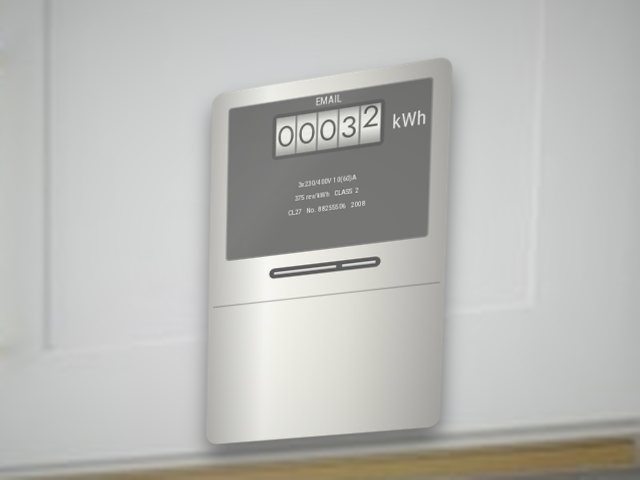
kWh 32
